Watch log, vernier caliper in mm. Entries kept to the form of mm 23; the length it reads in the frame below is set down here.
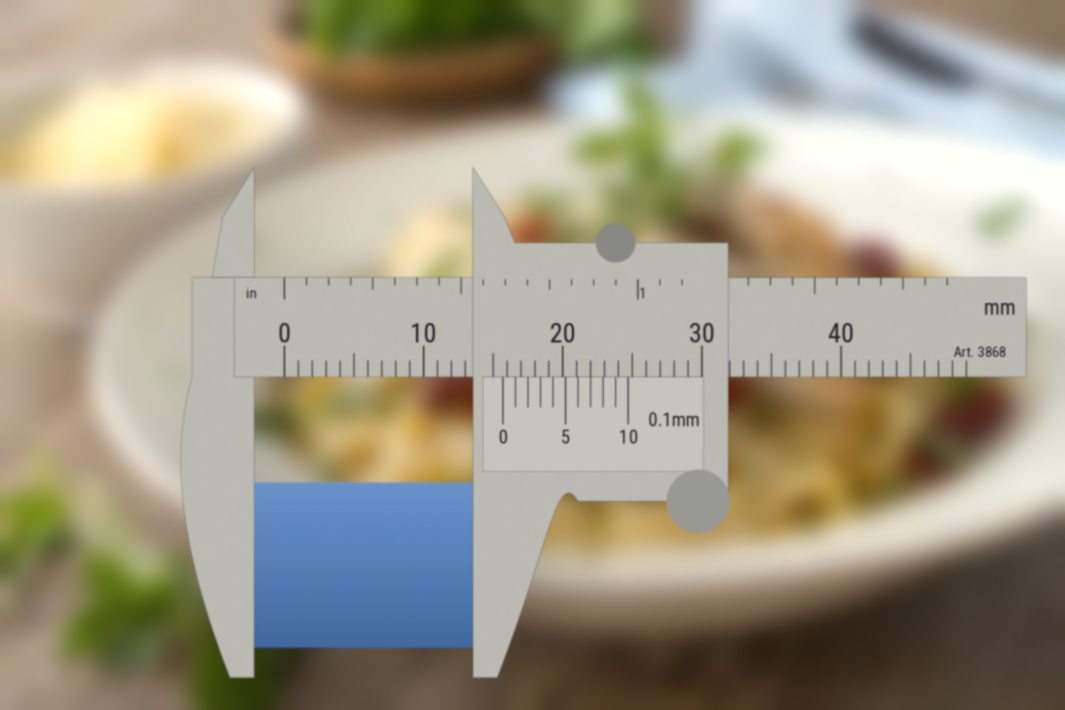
mm 15.7
